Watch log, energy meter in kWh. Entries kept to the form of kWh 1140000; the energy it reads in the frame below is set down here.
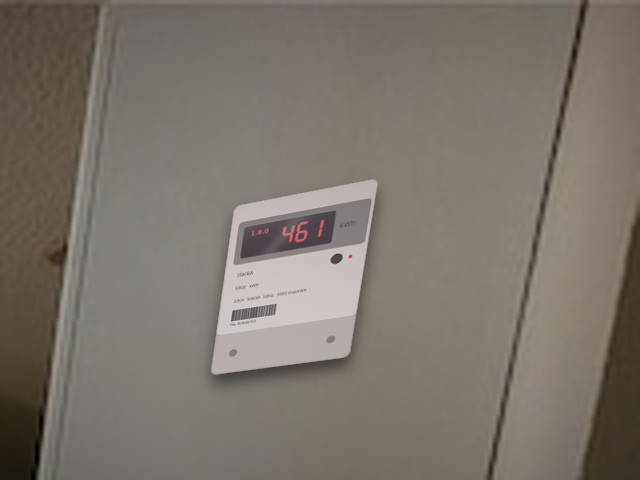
kWh 461
